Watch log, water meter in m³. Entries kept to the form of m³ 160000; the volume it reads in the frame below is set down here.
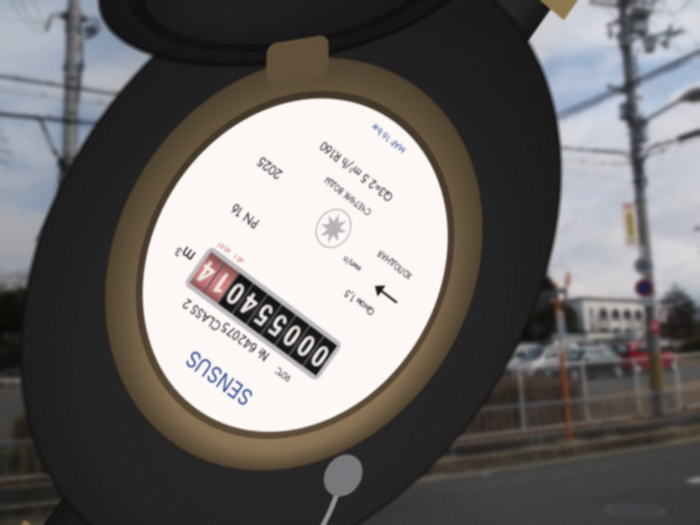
m³ 5540.14
